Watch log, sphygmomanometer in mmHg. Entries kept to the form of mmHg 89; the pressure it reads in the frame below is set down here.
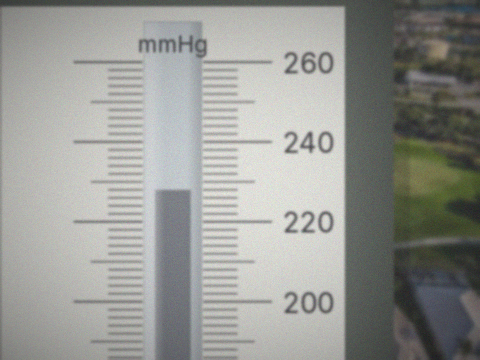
mmHg 228
